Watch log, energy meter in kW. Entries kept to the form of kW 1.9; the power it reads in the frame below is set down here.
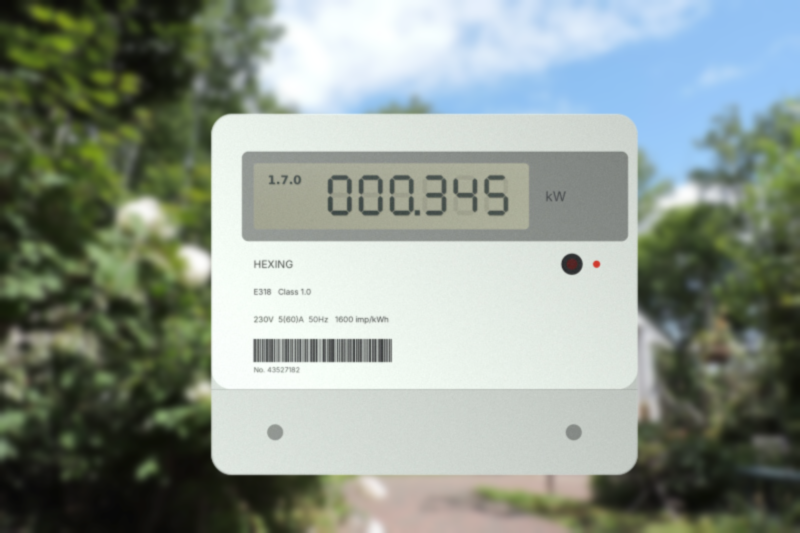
kW 0.345
